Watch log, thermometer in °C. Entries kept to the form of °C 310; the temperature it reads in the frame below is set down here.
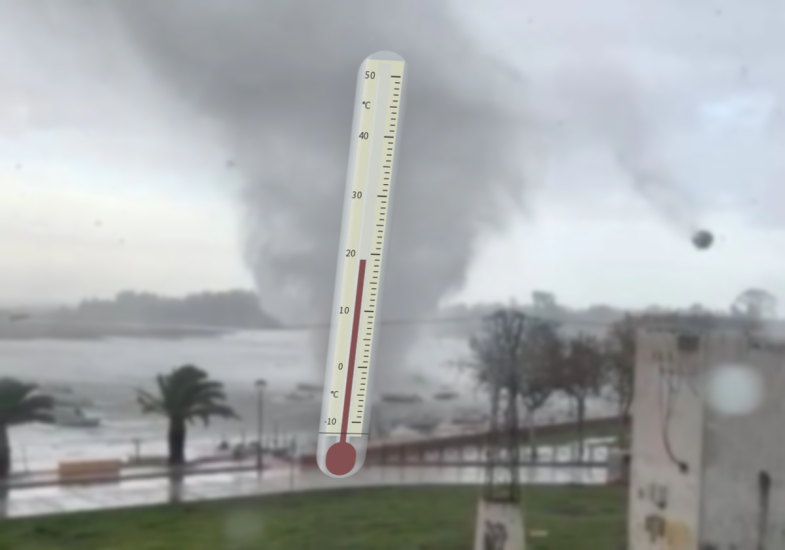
°C 19
